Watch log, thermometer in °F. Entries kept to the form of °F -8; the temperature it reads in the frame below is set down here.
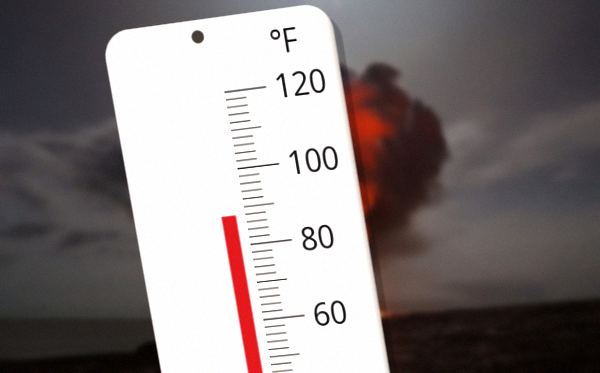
°F 88
